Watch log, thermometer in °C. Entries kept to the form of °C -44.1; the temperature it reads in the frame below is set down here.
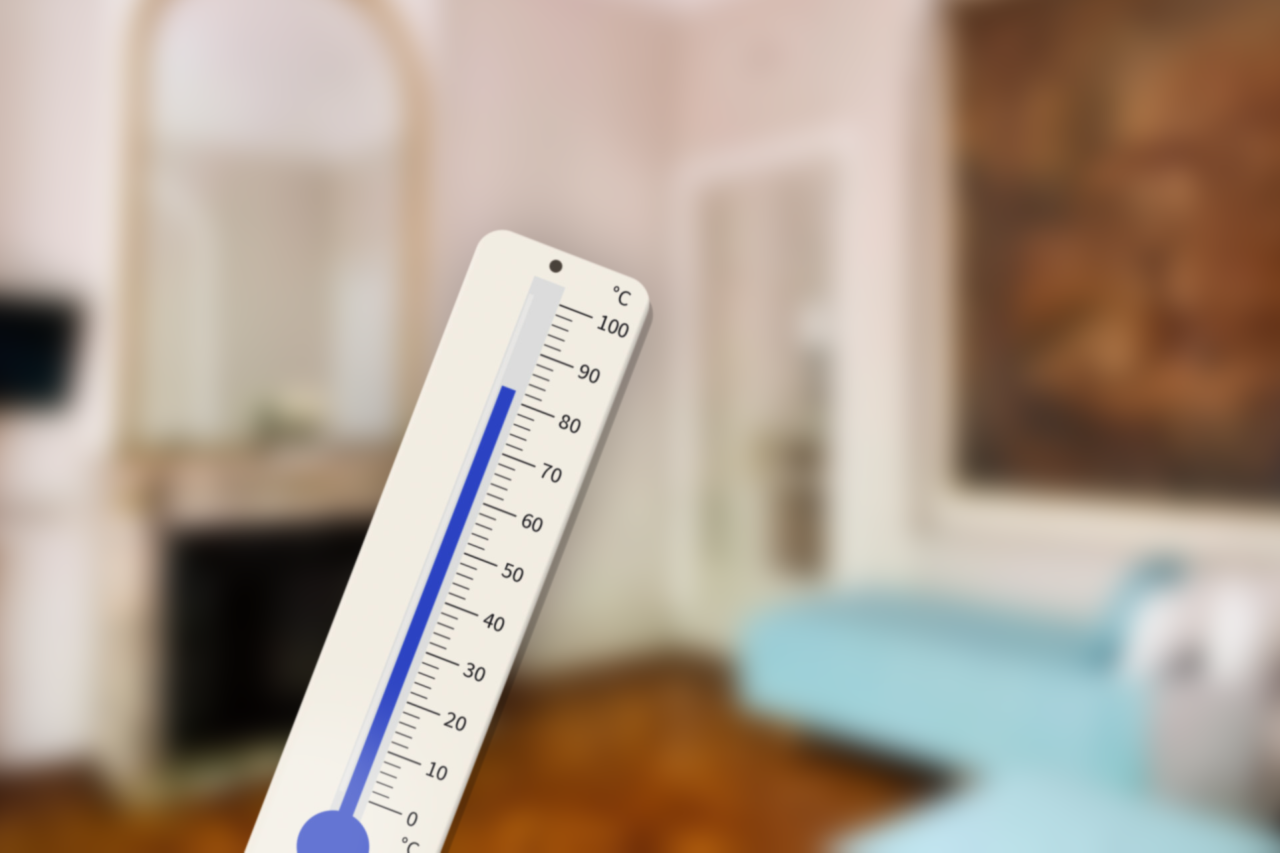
°C 82
